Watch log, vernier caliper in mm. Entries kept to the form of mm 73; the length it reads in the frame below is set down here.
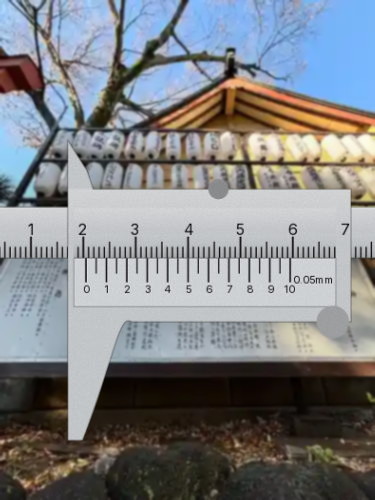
mm 20.5
